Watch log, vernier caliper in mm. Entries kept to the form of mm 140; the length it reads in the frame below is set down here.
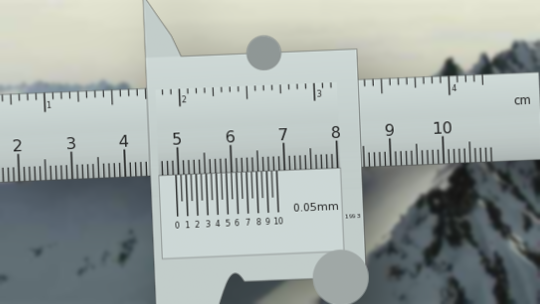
mm 49.5
